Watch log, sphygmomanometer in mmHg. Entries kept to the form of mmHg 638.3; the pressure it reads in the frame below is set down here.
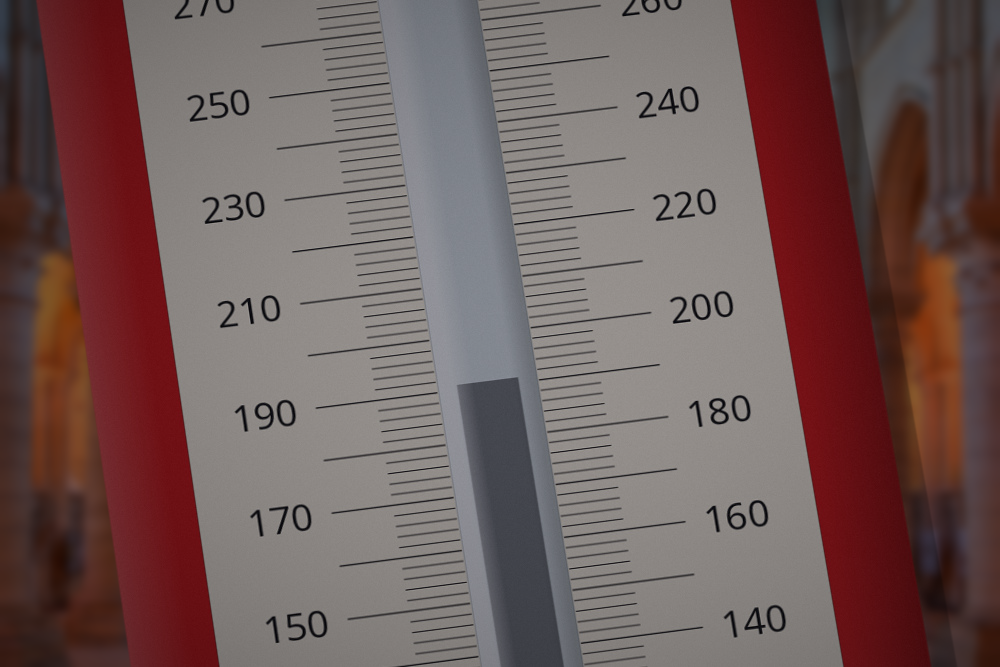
mmHg 191
